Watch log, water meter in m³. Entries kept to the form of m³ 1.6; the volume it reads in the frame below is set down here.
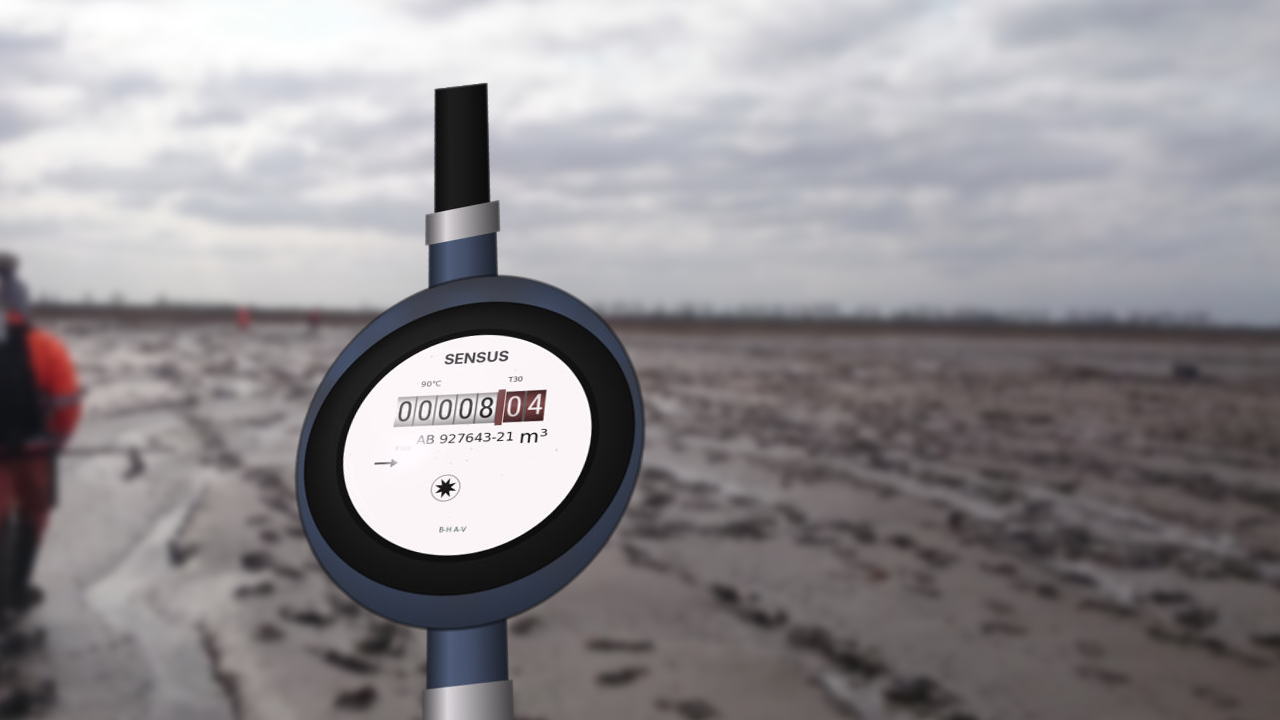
m³ 8.04
